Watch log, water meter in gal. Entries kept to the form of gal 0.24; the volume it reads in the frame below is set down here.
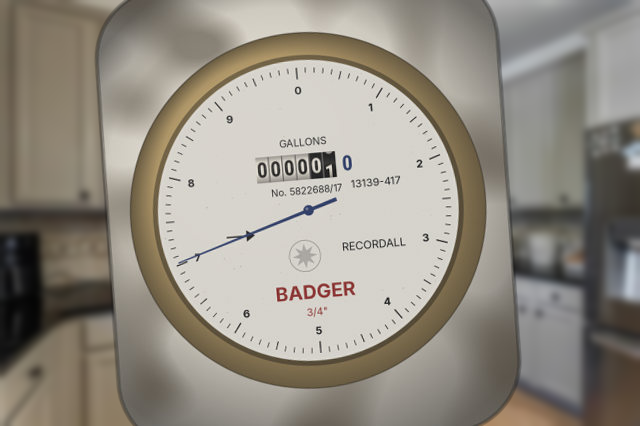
gal 7.0
